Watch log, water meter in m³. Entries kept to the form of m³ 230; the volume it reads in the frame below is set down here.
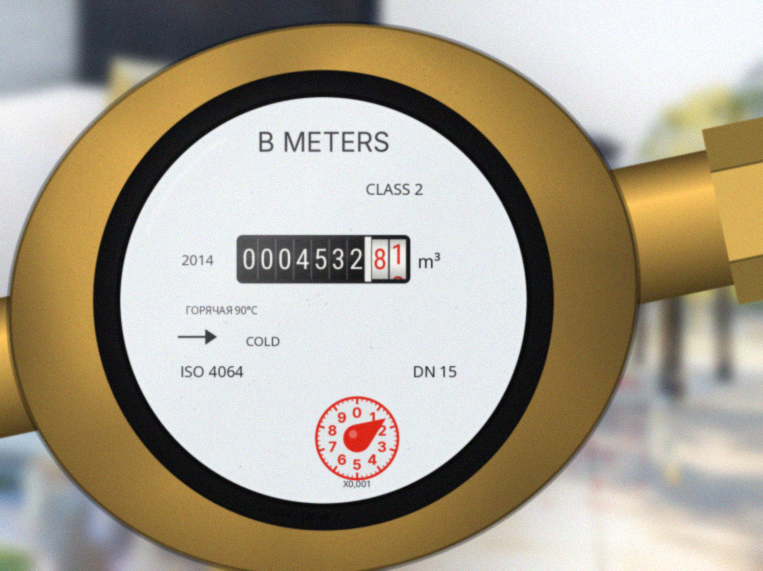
m³ 4532.811
